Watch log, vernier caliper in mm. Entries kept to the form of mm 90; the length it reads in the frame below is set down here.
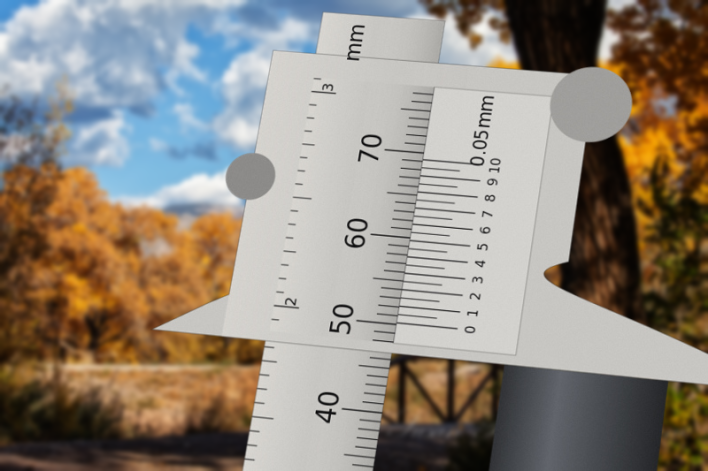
mm 50.2
